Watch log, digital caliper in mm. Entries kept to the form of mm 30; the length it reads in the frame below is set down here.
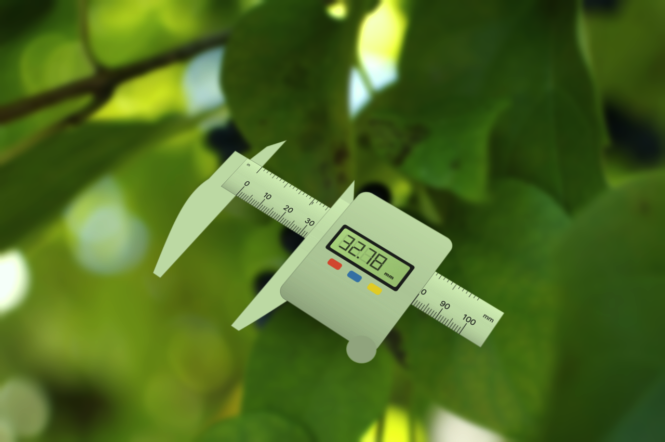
mm 32.78
